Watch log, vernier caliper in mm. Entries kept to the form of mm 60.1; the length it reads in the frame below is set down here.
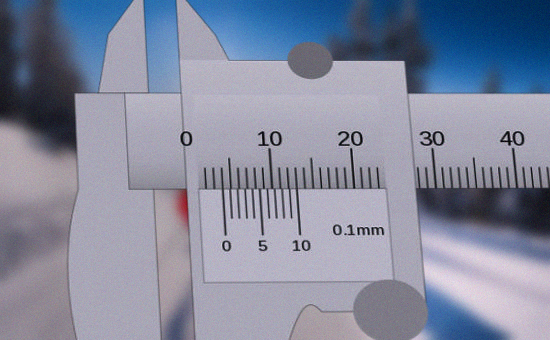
mm 4.0
